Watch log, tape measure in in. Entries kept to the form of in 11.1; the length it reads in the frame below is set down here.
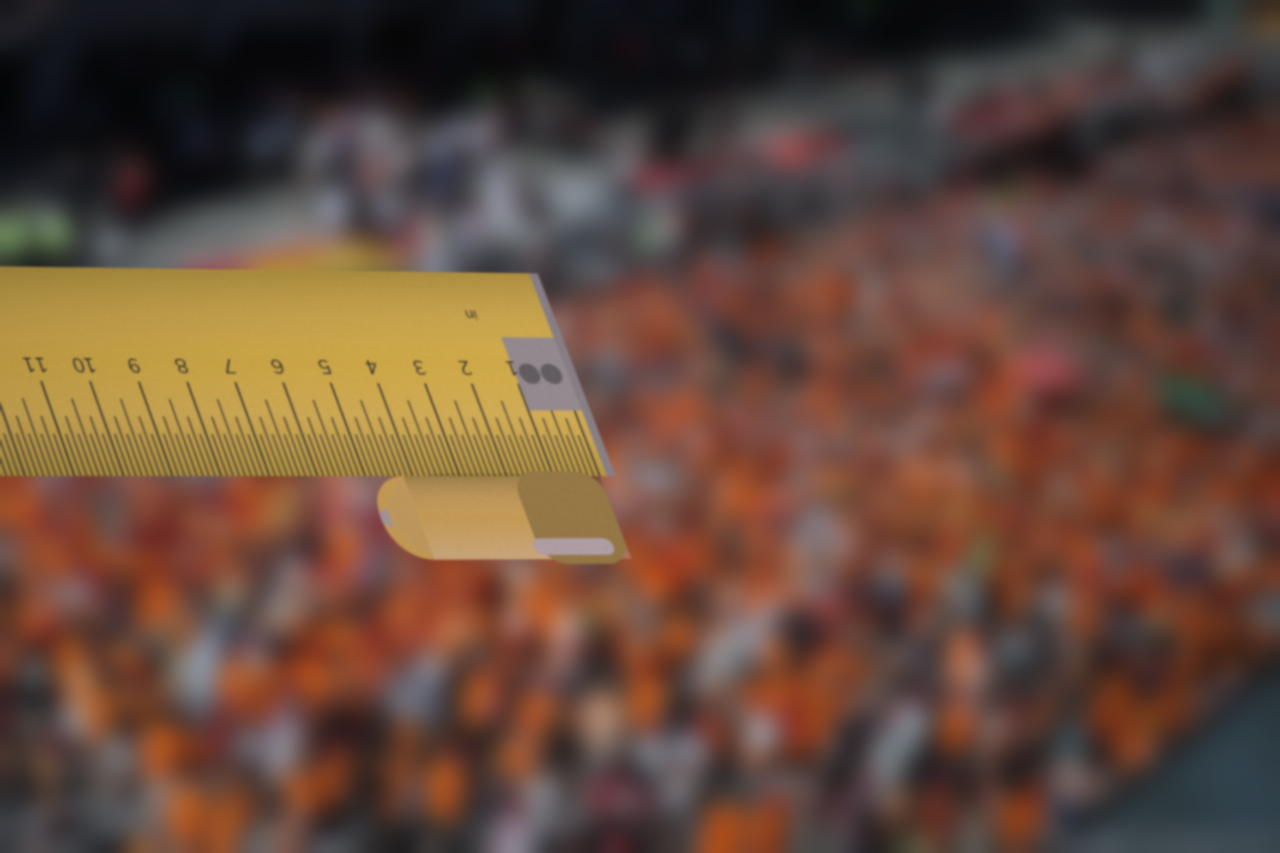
in 5
